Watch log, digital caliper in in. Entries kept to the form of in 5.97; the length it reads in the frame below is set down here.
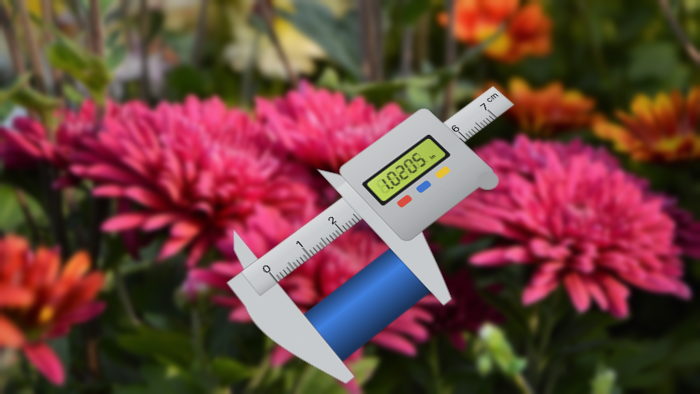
in 1.0205
